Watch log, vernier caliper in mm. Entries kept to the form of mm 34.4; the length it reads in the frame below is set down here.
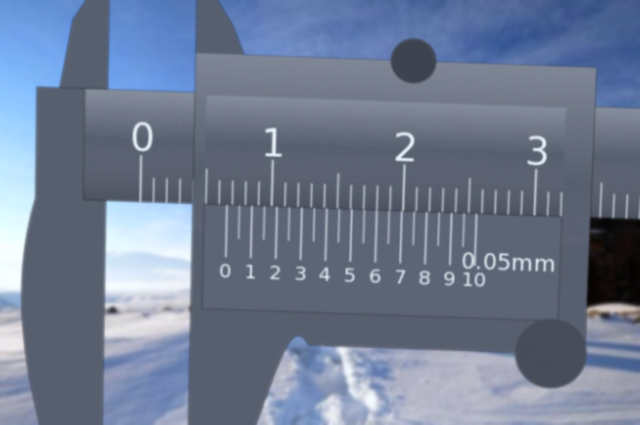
mm 6.6
